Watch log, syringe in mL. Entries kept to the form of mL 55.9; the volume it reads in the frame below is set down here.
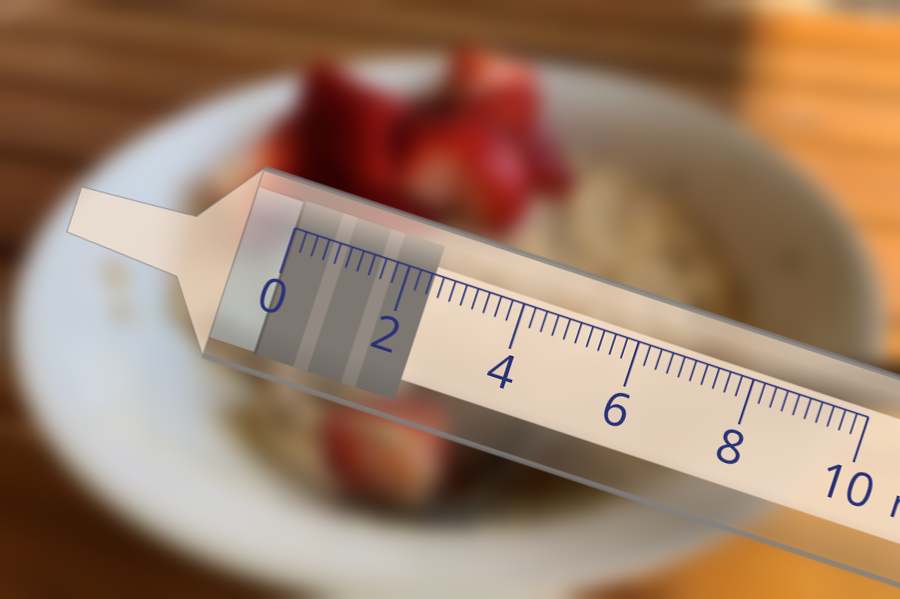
mL 0
